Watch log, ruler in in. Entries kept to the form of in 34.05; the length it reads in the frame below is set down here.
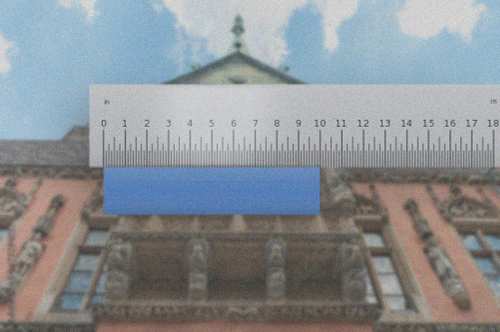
in 10
